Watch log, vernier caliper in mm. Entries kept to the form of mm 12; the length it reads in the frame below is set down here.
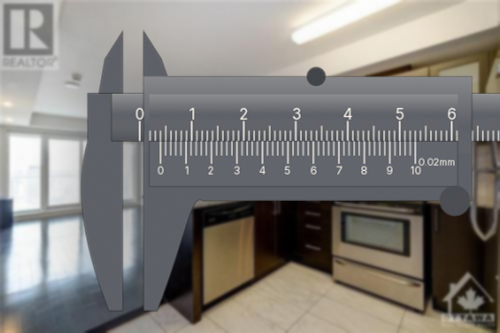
mm 4.0
